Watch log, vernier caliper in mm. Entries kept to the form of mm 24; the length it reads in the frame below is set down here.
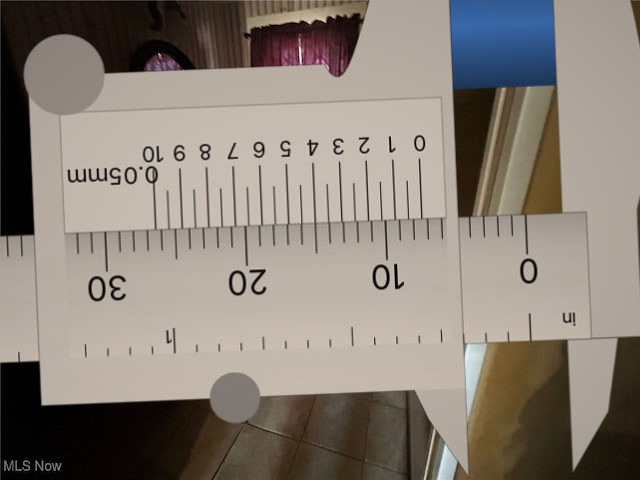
mm 7.4
